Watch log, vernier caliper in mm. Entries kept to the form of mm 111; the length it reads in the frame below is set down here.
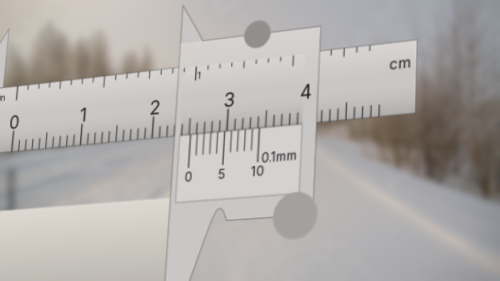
mm 25.2
